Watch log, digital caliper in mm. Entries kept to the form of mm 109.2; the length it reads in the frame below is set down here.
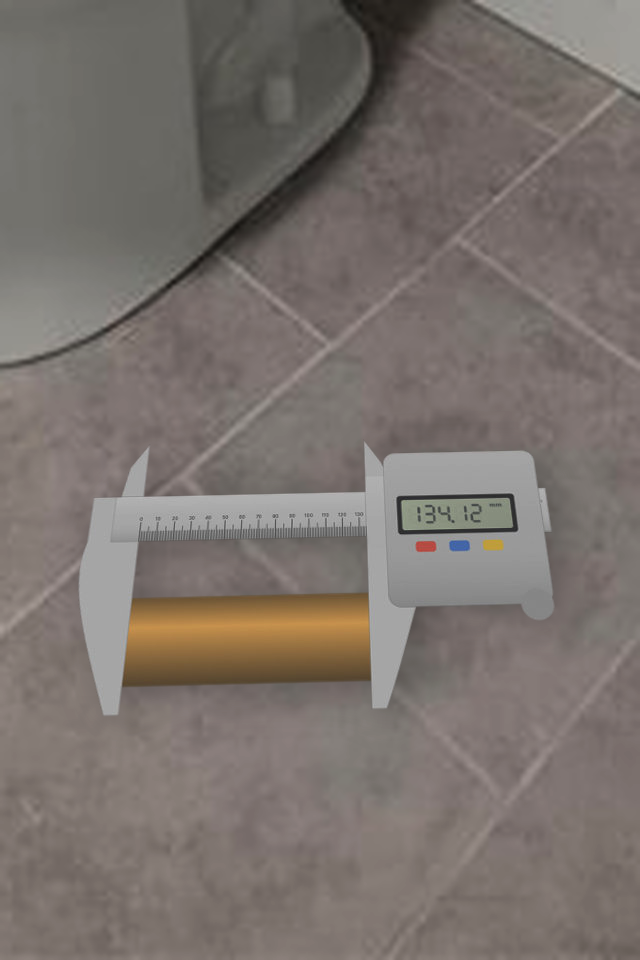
mm 134.12
